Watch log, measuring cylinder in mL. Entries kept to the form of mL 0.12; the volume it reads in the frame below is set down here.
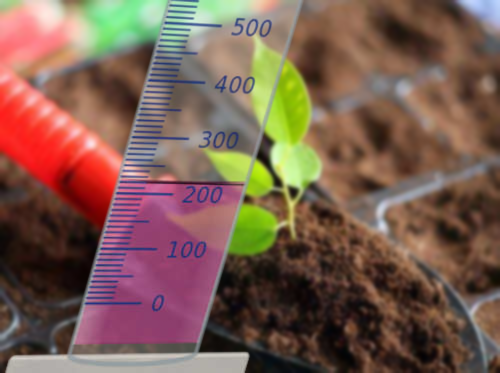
mL 220
